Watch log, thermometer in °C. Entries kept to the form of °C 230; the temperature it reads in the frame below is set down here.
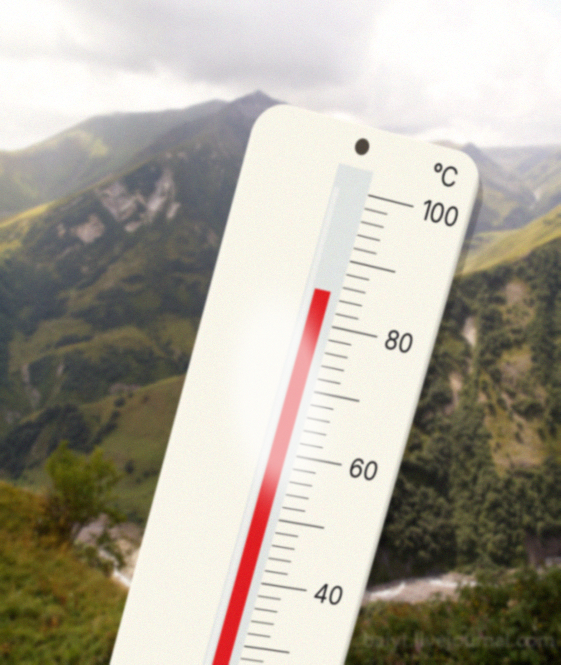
°C 85
